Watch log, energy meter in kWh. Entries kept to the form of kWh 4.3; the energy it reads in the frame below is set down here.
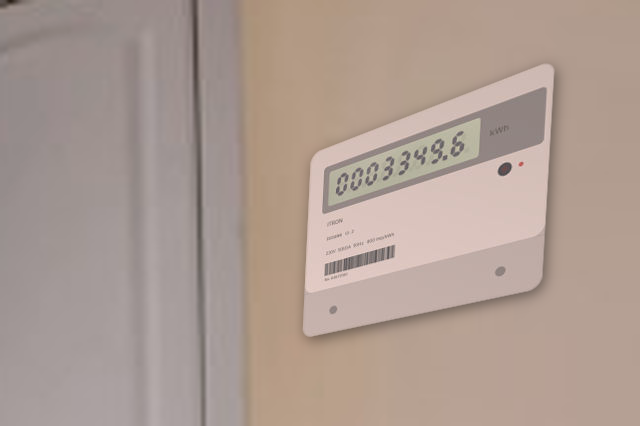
kWh 3349.6
